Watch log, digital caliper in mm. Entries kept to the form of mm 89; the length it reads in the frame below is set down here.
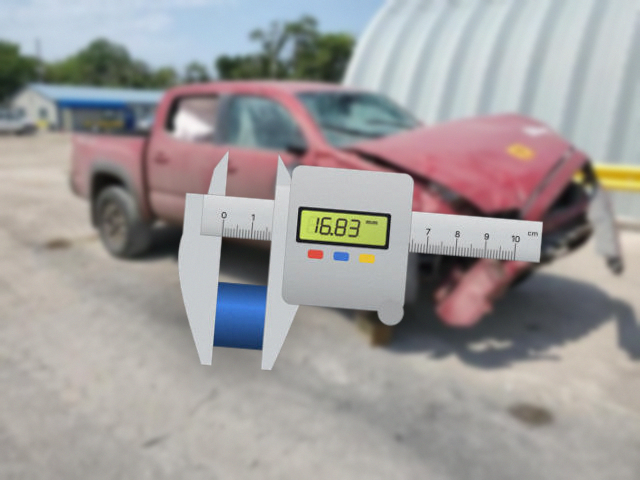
mm 16.83
